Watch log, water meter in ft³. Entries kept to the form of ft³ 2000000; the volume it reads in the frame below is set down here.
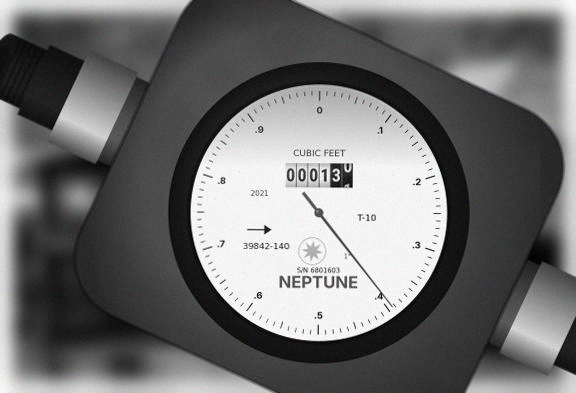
ft³ 130.39
